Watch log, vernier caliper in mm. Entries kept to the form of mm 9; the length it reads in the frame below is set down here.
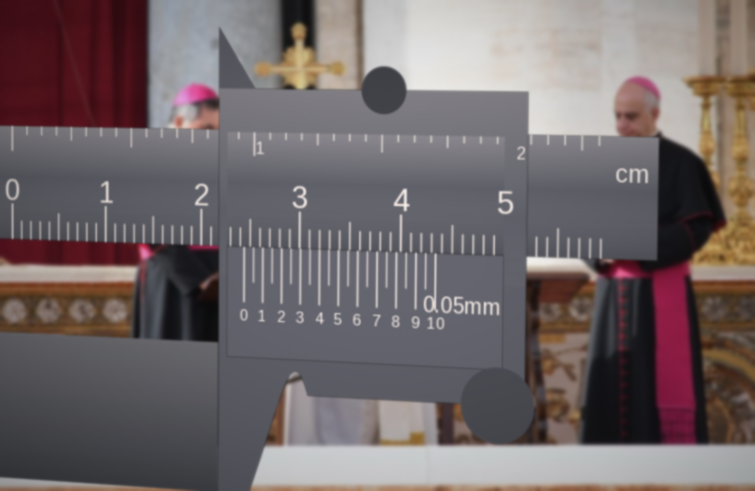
mm 24.4
